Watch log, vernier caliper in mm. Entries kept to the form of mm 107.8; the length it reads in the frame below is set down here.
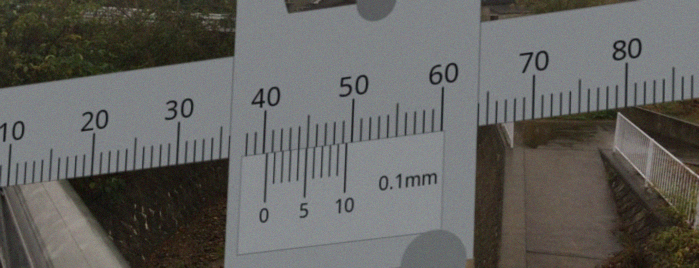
mm 40.4
